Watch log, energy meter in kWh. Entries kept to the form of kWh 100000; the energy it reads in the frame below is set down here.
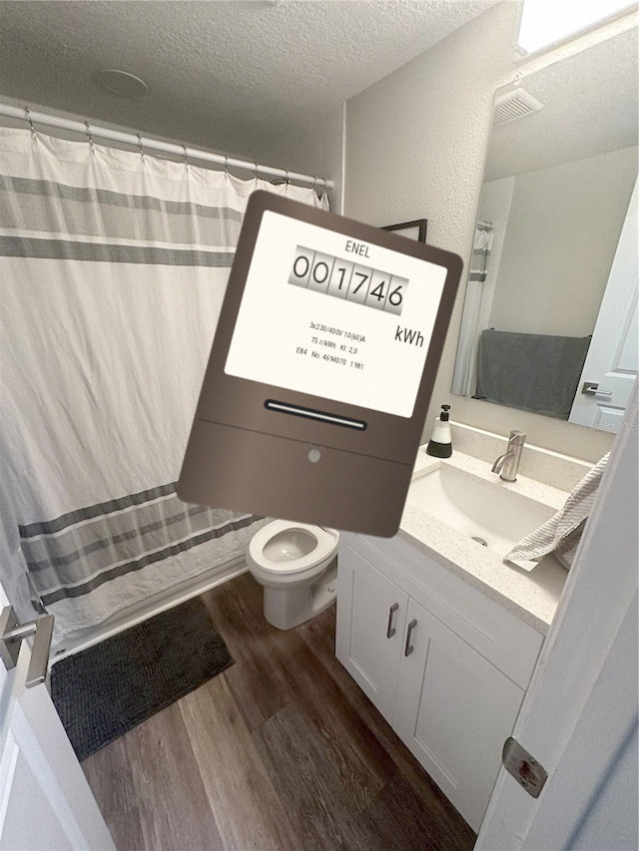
kWh 1746
